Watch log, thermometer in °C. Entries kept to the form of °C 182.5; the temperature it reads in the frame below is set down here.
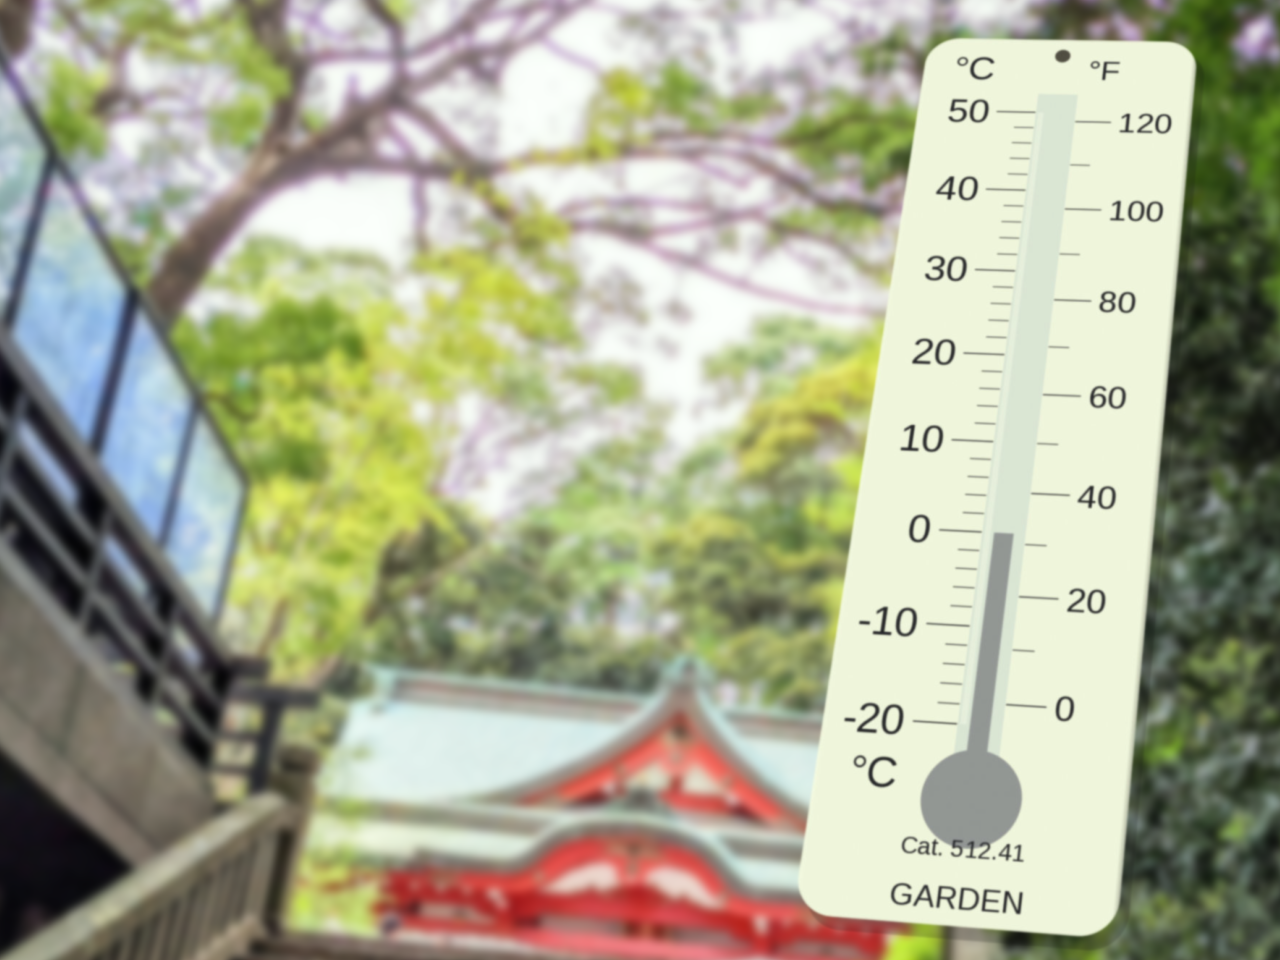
°C 0
